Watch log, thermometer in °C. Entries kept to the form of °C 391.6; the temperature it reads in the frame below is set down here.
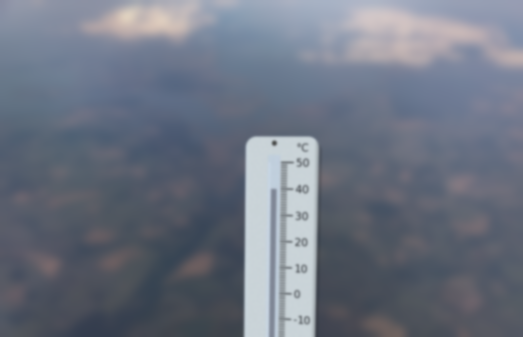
°C 40
